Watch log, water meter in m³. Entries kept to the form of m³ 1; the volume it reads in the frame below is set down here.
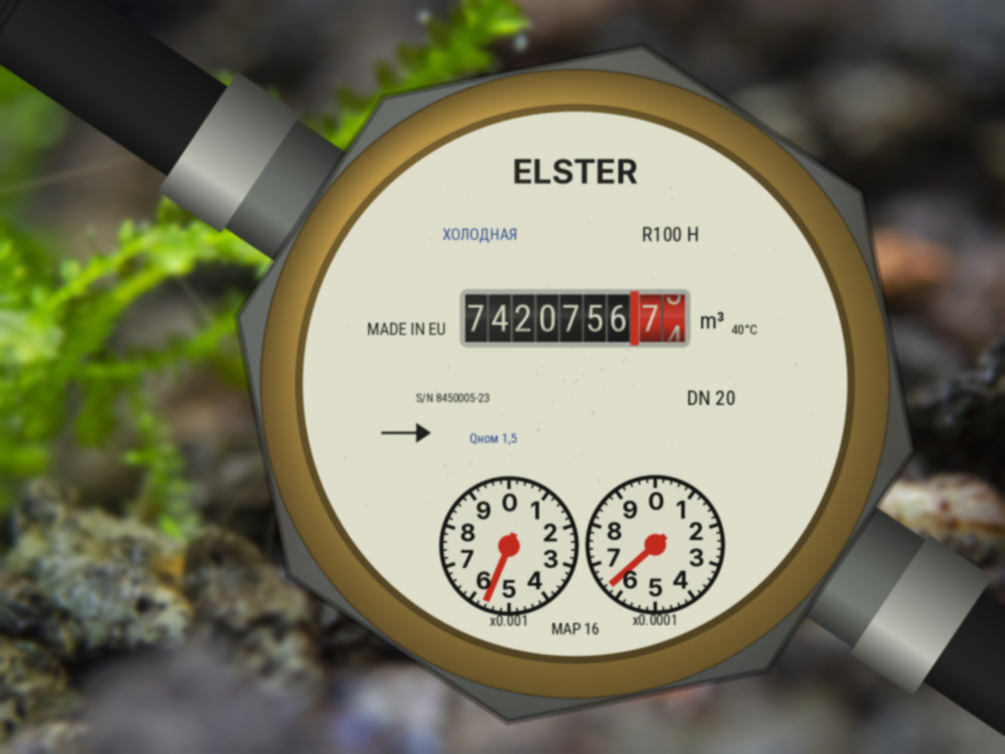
m³ 7420756.7356
